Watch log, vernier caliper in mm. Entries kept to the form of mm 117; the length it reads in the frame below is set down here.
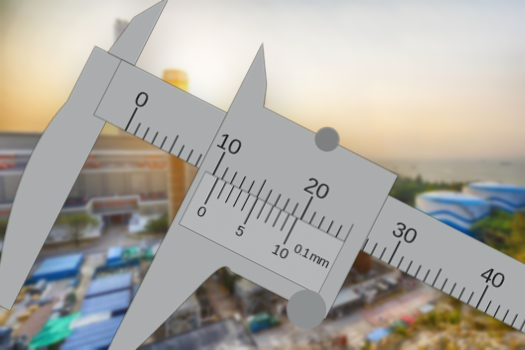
mm 10.6
